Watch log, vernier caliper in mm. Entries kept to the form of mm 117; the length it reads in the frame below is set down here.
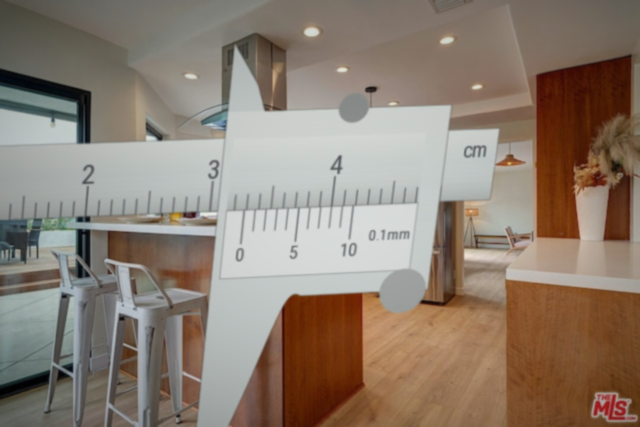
mm 32.8
